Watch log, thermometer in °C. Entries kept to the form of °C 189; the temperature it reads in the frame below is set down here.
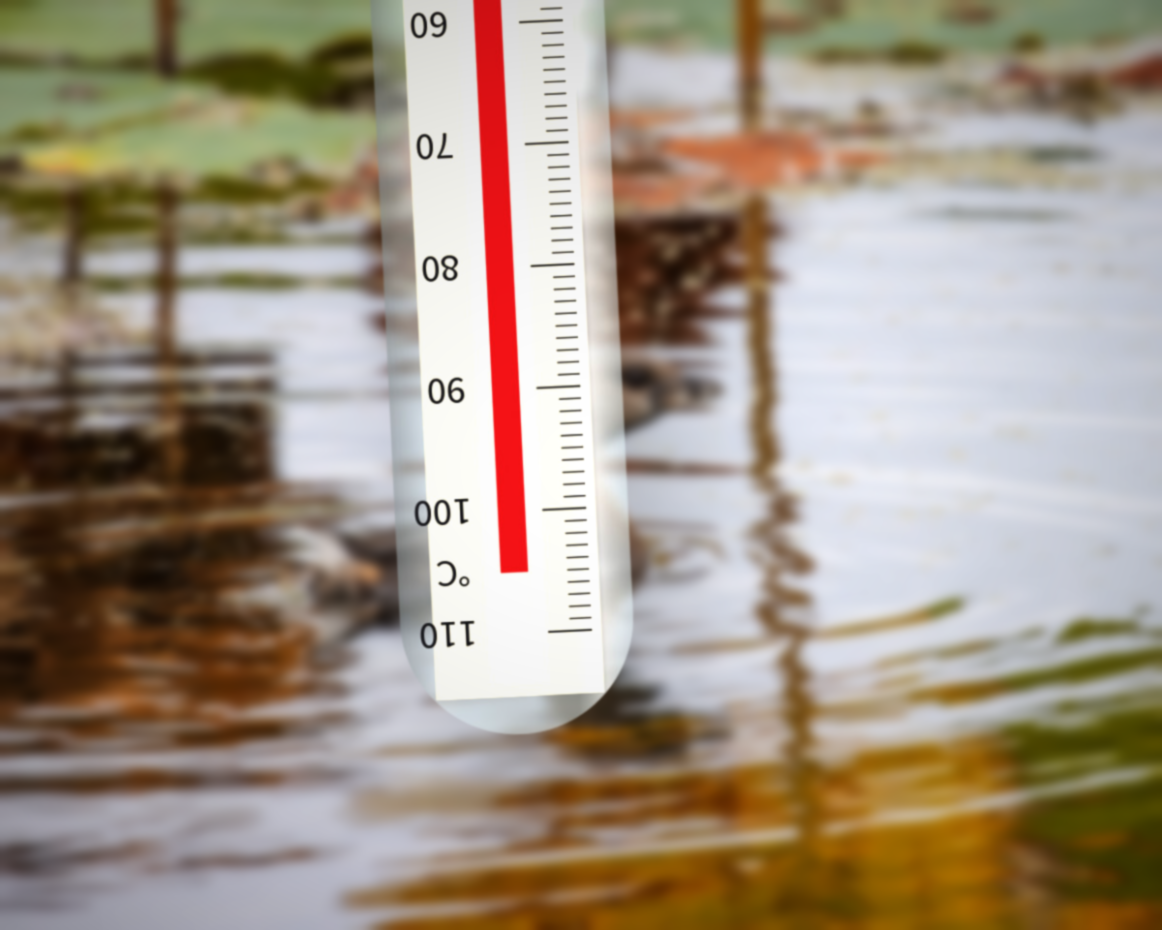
°C 105
